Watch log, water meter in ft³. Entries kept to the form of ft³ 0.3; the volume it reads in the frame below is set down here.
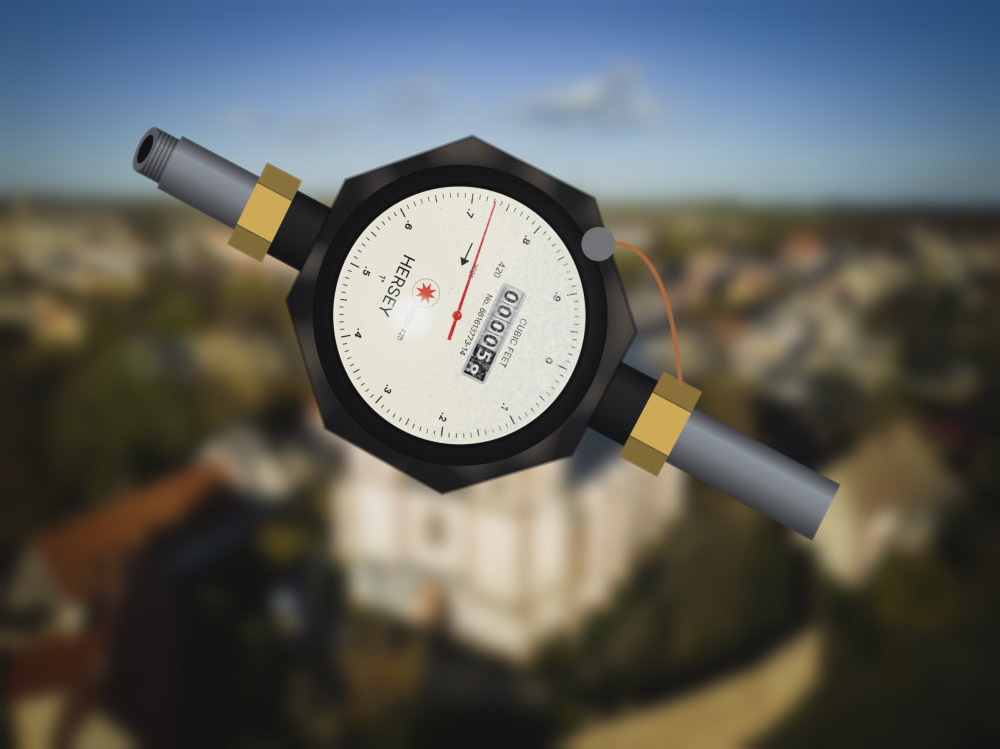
ft³ 57.73
